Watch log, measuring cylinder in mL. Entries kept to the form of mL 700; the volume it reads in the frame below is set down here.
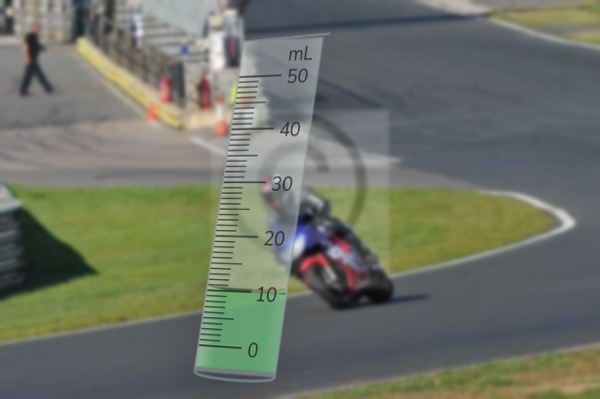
mL 10
